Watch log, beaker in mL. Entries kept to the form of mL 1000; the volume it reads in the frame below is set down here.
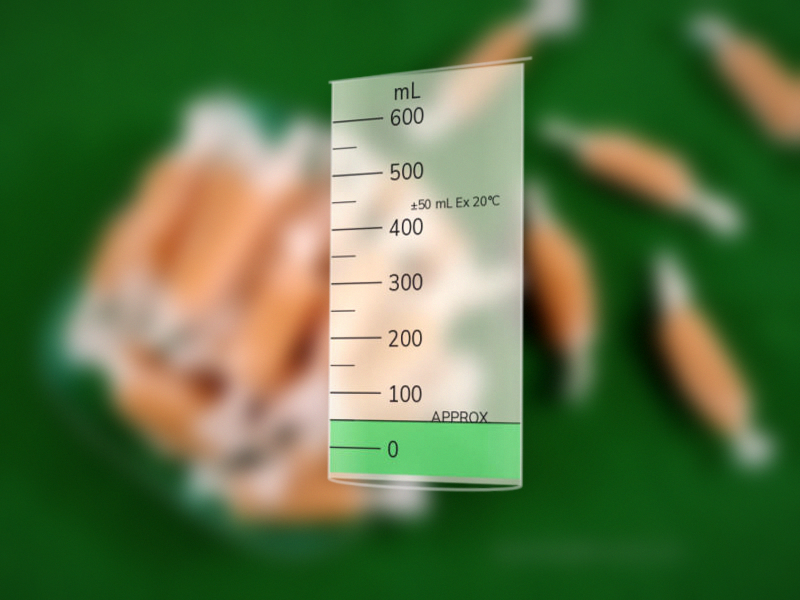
mL 50
